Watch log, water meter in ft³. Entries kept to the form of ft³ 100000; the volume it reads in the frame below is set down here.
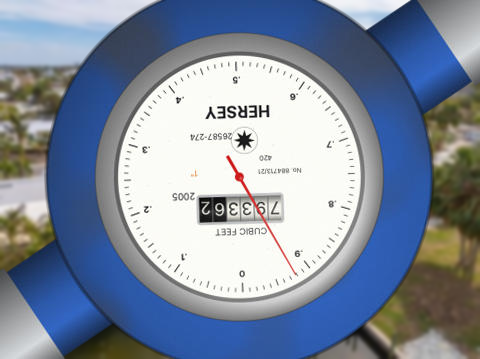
ft³ 793361.92
